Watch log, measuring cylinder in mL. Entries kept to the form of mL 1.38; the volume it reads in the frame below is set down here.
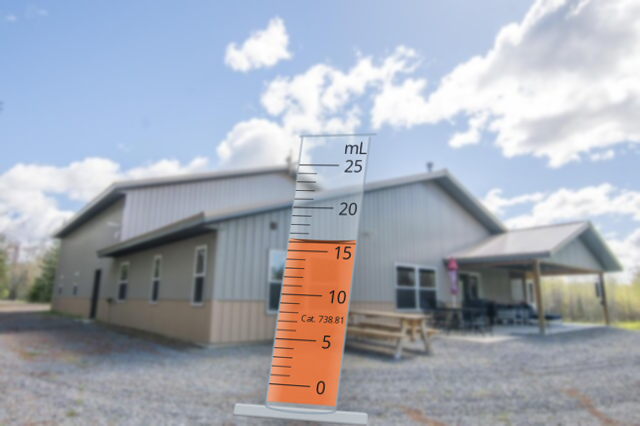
mL 16
